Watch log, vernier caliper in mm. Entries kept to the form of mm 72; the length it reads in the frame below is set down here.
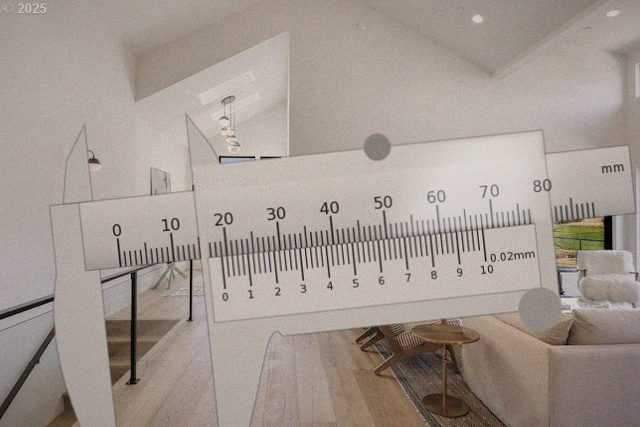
mm 19.0
